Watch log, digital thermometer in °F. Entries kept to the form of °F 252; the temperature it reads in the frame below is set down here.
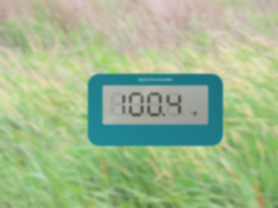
°F 100.4
